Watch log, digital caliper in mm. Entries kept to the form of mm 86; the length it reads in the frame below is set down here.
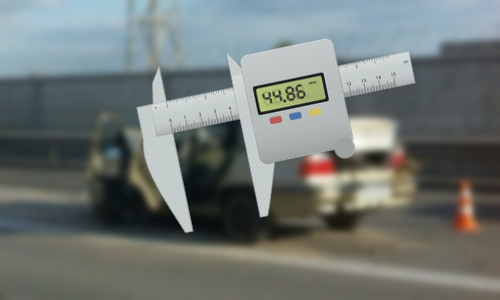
mm 44.86
